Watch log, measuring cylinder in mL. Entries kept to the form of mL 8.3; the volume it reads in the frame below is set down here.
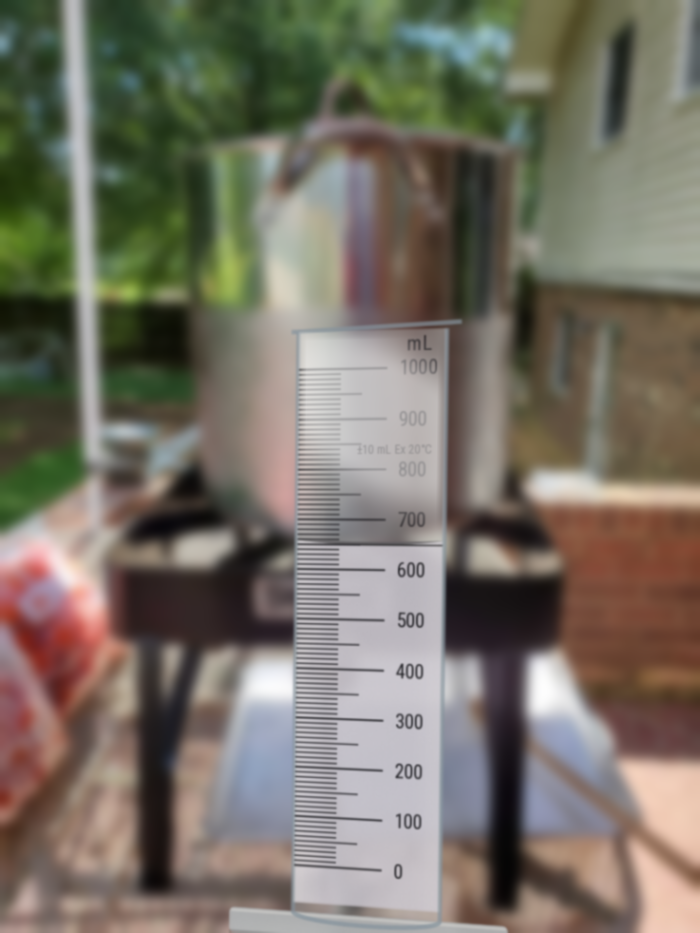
mL 650
